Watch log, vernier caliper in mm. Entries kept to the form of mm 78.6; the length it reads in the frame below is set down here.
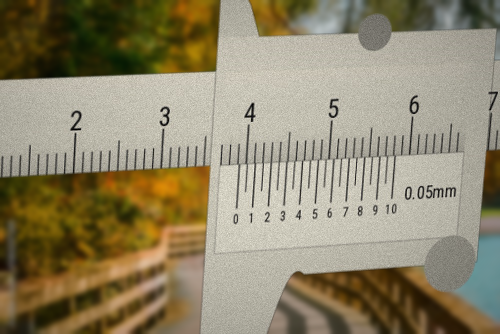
mm 39.2
